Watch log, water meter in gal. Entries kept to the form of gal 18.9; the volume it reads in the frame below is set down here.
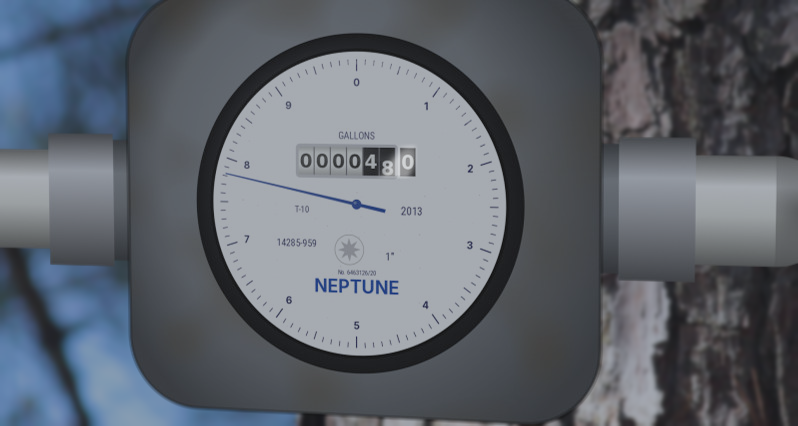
gal 477.8
